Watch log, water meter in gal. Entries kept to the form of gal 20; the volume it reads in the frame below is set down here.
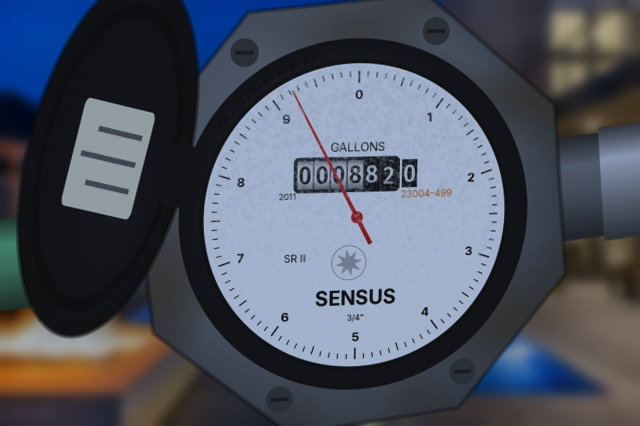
gal 8819.2
